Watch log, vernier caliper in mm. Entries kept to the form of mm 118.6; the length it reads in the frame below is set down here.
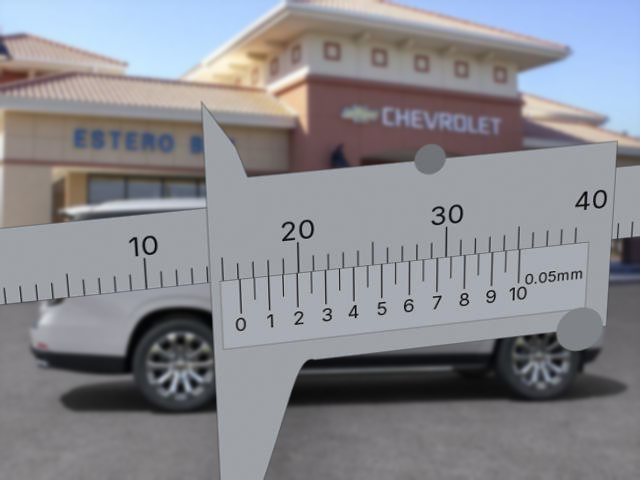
mm 16.1
